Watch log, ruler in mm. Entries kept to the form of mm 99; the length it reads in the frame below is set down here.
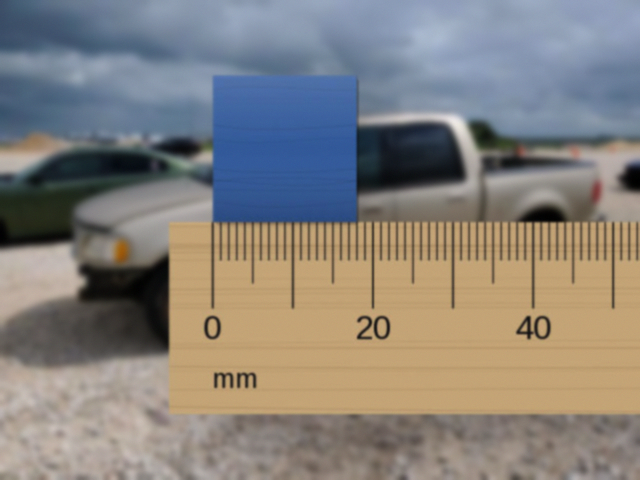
mm 18
